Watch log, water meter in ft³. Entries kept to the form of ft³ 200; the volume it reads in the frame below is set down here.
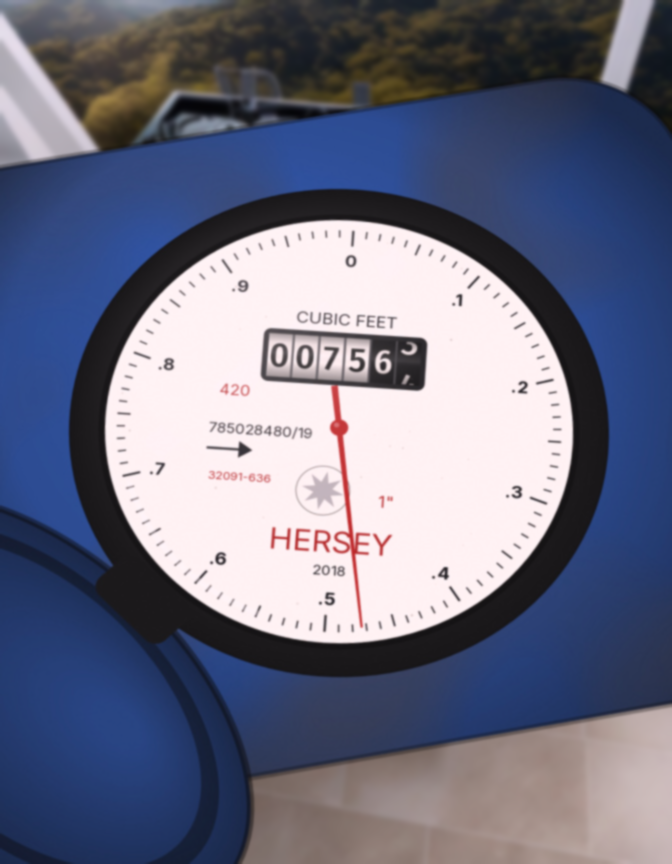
ft³ 7563.47
